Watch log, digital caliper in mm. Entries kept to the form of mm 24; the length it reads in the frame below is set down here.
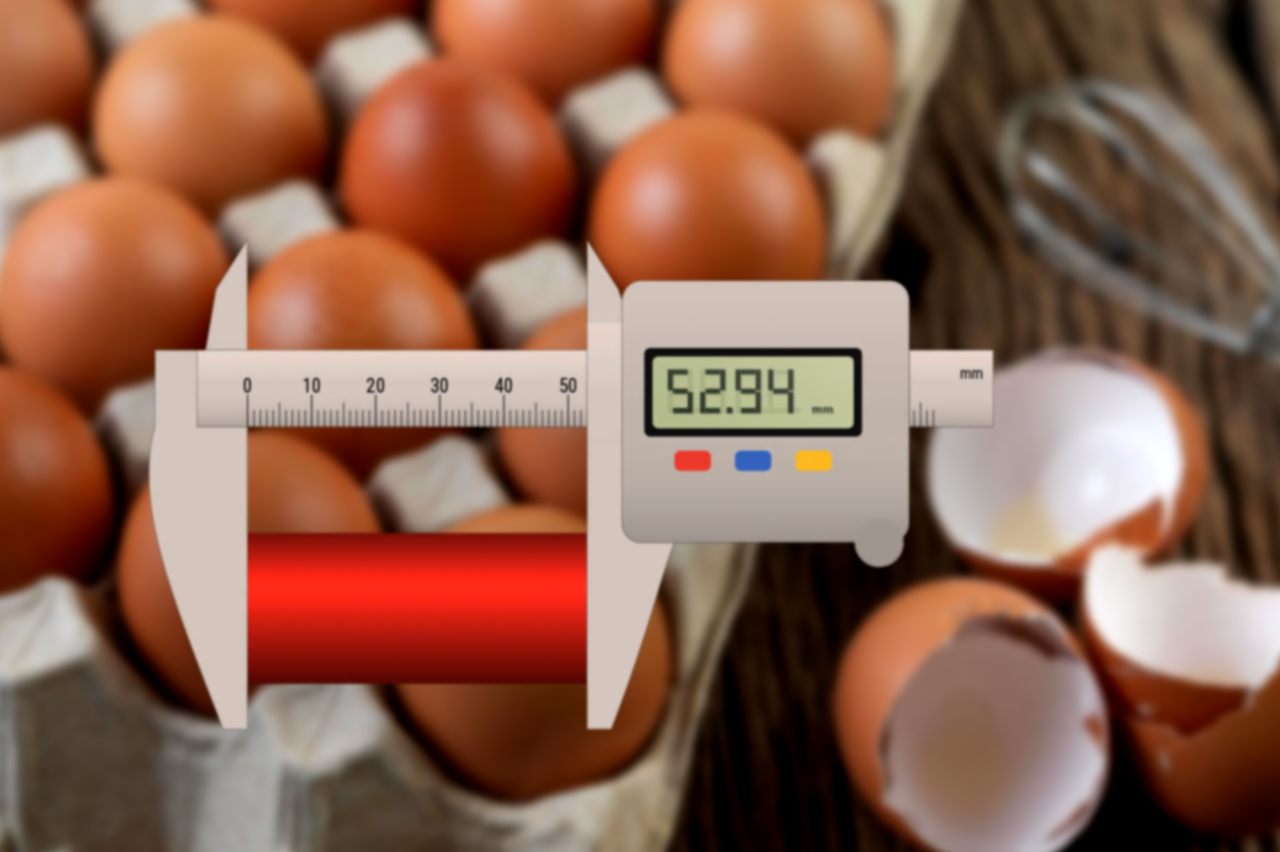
mm 52.94
